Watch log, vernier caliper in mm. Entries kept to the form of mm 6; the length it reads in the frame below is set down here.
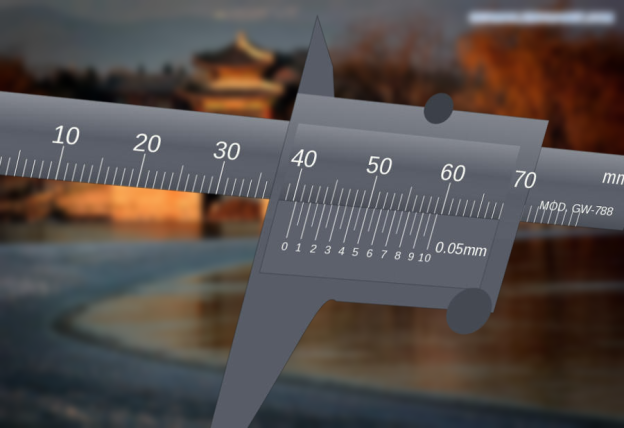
mm 40.4
